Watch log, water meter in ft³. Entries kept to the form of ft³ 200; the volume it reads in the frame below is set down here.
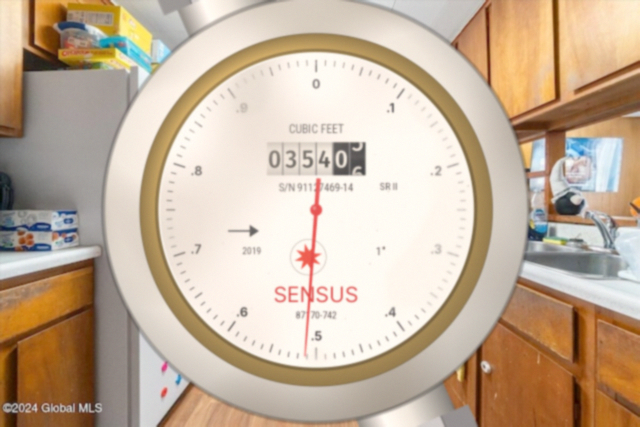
ft³ 35405.51
